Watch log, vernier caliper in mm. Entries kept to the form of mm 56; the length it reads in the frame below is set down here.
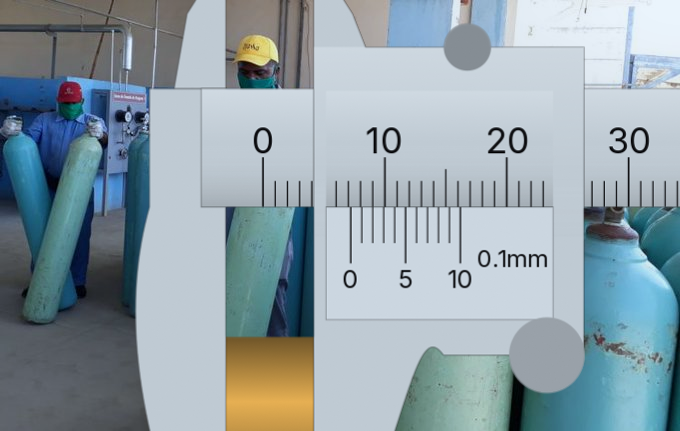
mm 7.2
